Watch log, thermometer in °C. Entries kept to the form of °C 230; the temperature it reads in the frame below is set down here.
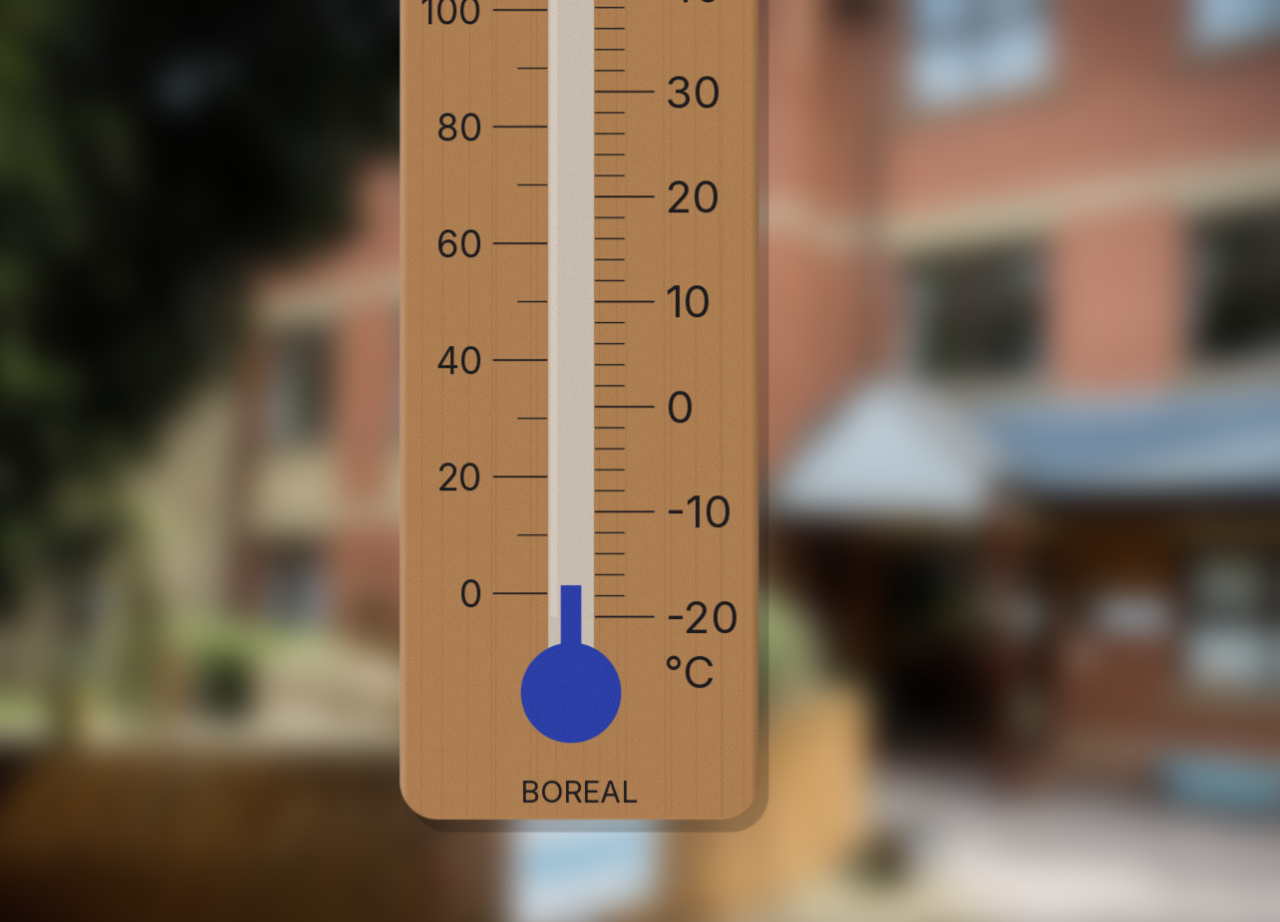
°C -17
